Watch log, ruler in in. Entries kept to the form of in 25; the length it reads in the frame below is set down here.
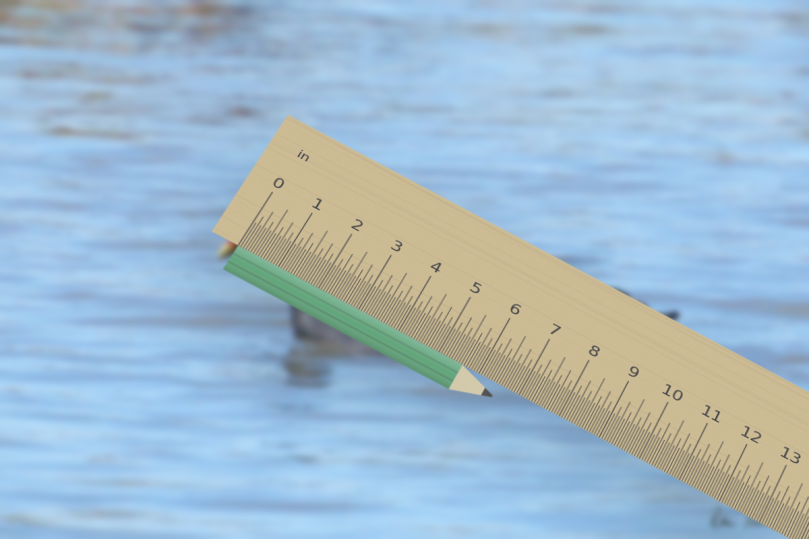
in 6.5
